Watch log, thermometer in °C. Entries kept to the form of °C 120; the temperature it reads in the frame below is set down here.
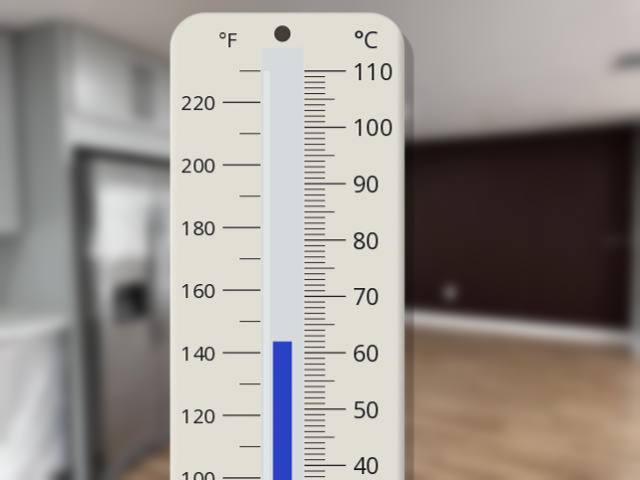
°C 62
